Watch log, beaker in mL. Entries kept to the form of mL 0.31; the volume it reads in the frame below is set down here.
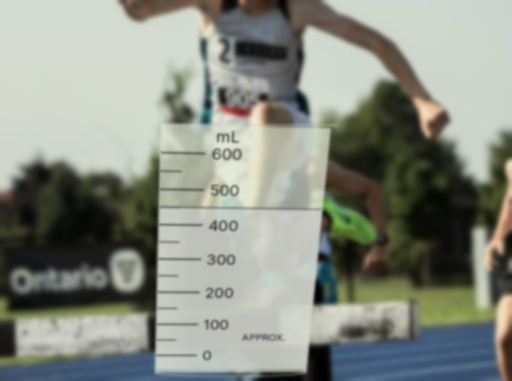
mL 450
